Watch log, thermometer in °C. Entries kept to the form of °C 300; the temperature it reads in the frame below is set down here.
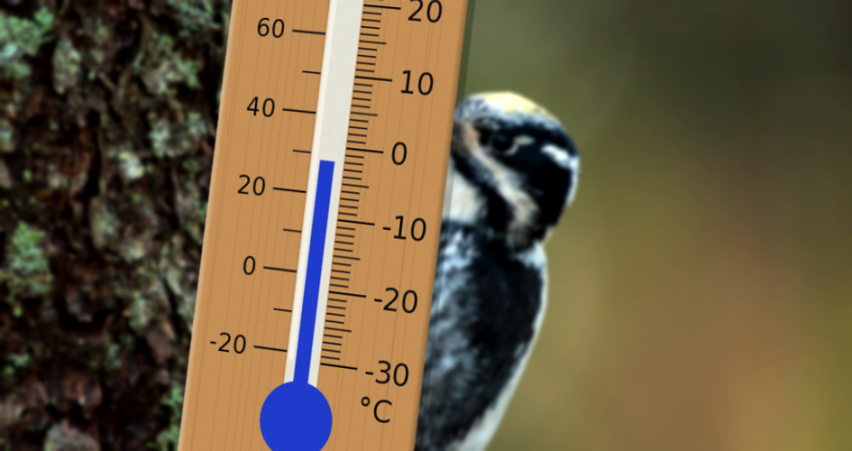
°C -2
